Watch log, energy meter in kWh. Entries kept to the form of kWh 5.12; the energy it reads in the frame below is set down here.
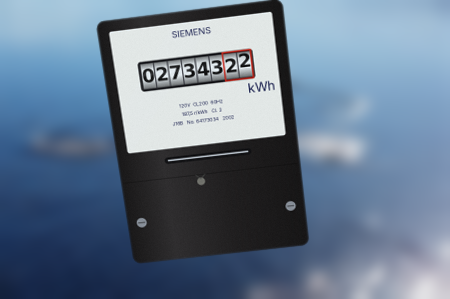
kWh 27343.22
